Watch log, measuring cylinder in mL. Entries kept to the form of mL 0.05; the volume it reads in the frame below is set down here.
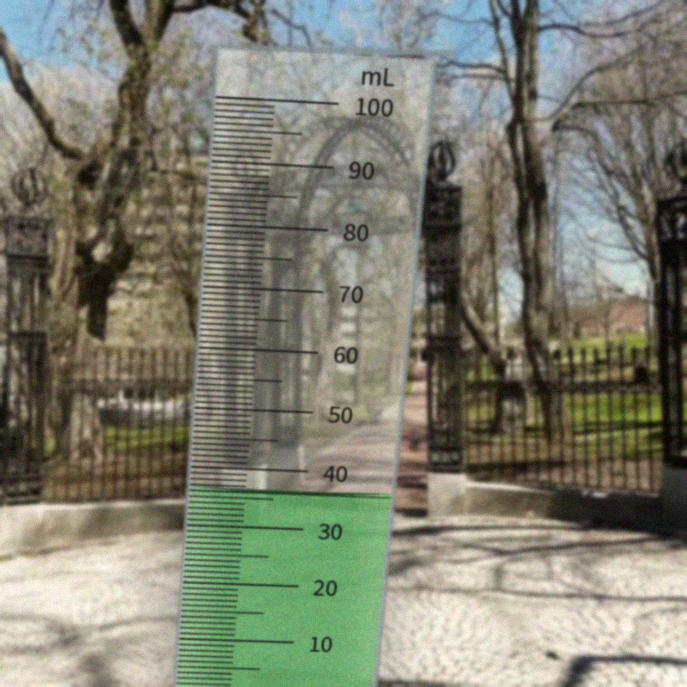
mL 36
